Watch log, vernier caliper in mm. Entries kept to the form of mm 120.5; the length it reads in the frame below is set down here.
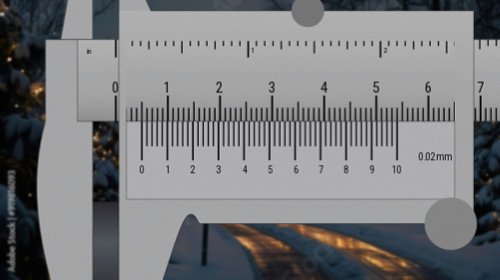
mm 5.0
